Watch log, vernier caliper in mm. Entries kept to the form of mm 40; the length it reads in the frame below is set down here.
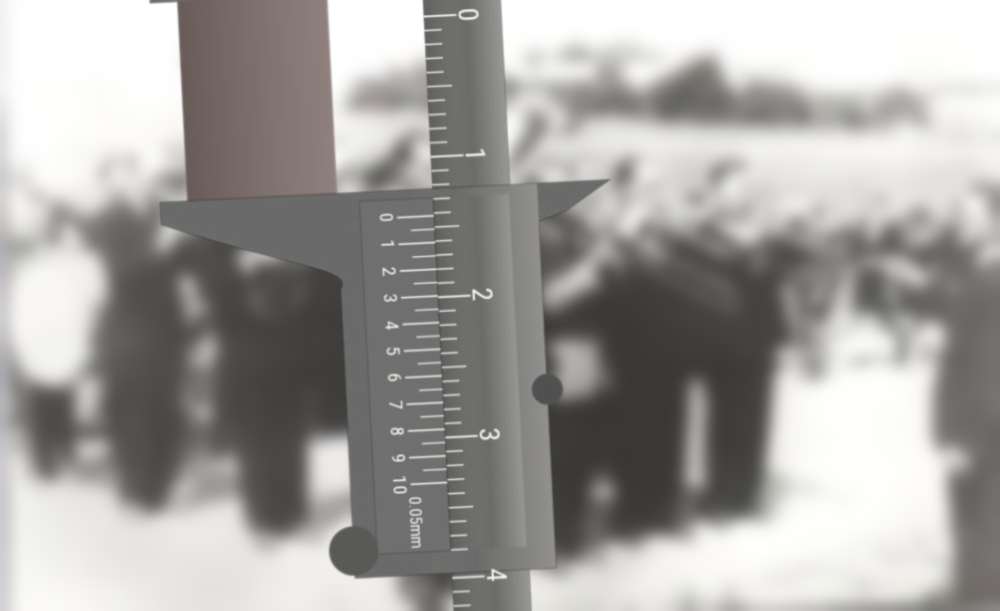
mm 14.2
